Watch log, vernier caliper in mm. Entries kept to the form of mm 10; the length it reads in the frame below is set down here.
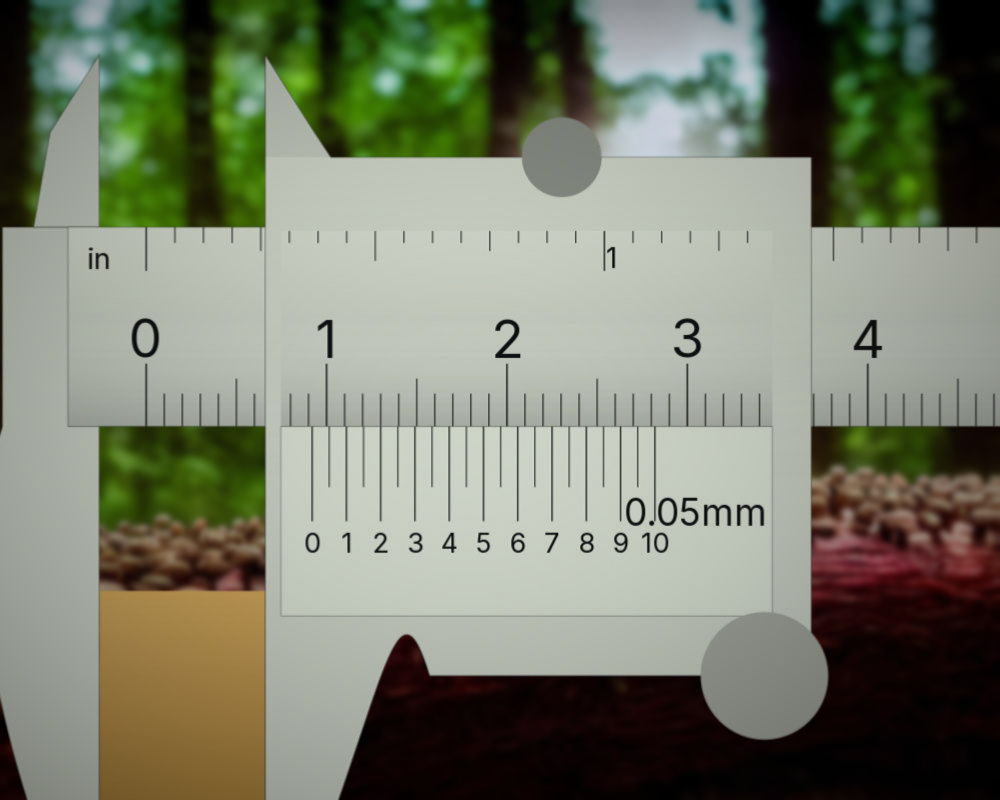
mm 9.2
